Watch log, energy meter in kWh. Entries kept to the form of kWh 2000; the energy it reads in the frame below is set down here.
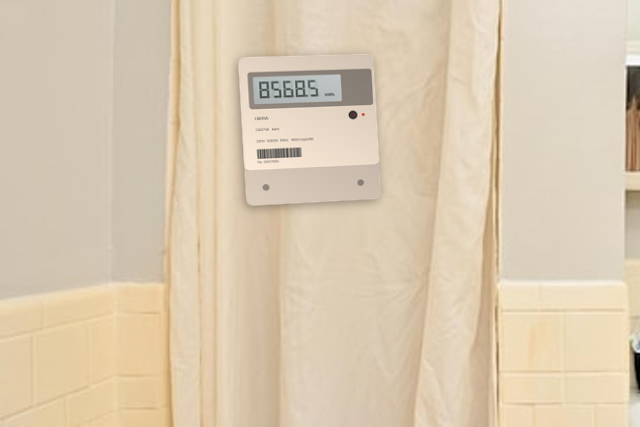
kWh 8568.5
